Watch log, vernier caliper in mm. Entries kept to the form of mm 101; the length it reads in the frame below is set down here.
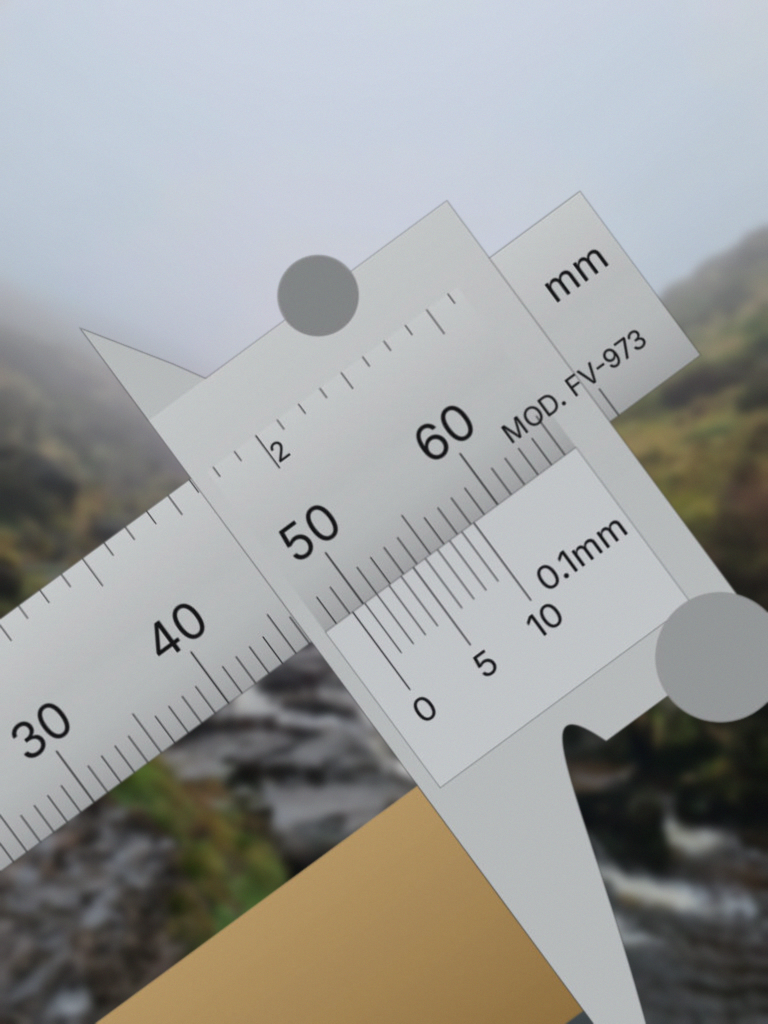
mm 49.2
